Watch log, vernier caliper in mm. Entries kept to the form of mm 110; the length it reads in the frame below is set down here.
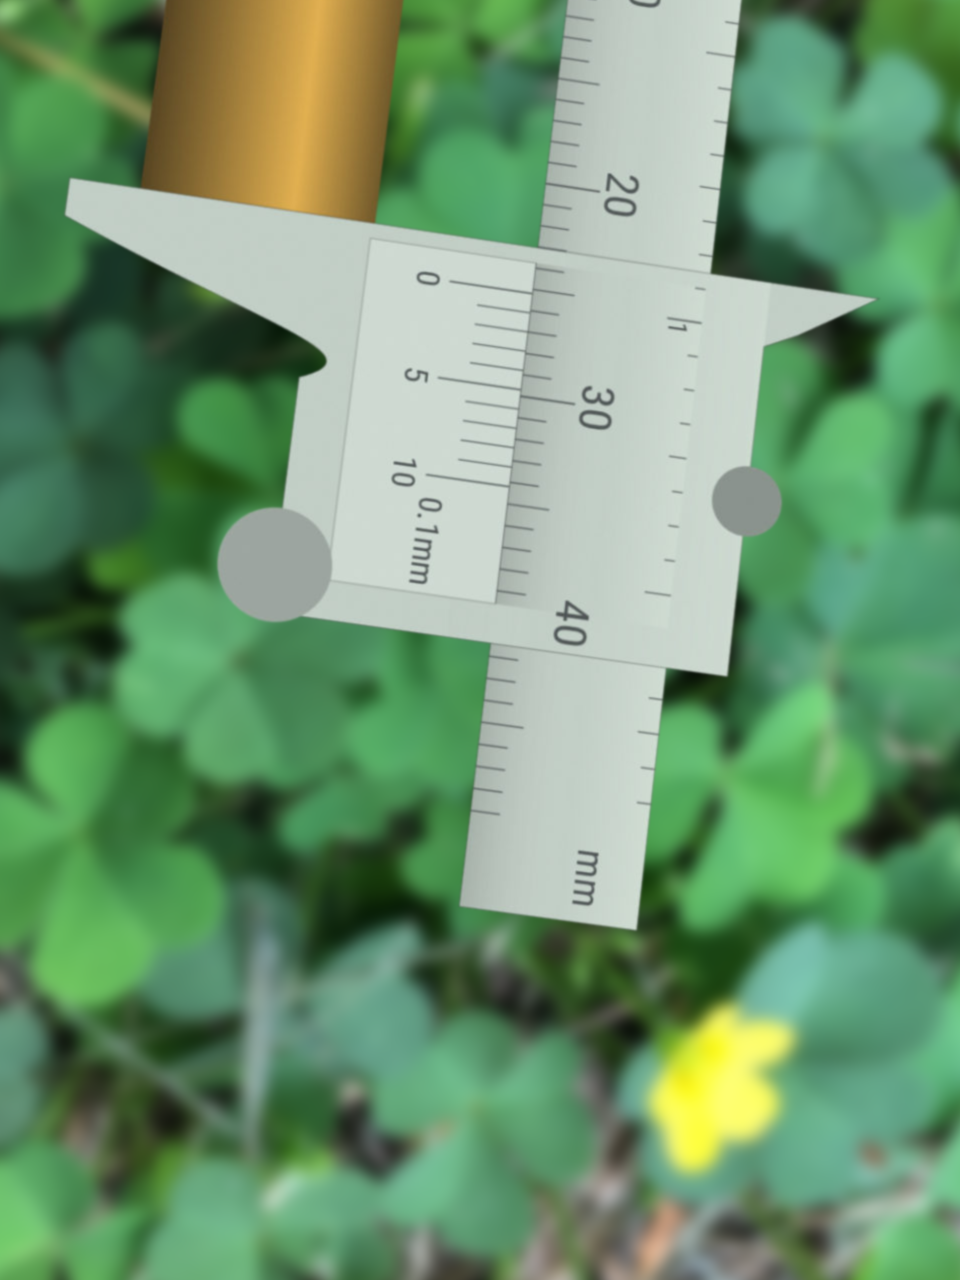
mm 25.2
